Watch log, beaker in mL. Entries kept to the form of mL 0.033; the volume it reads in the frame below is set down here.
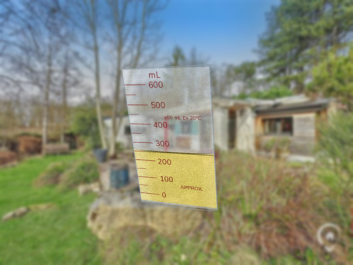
mL 250
